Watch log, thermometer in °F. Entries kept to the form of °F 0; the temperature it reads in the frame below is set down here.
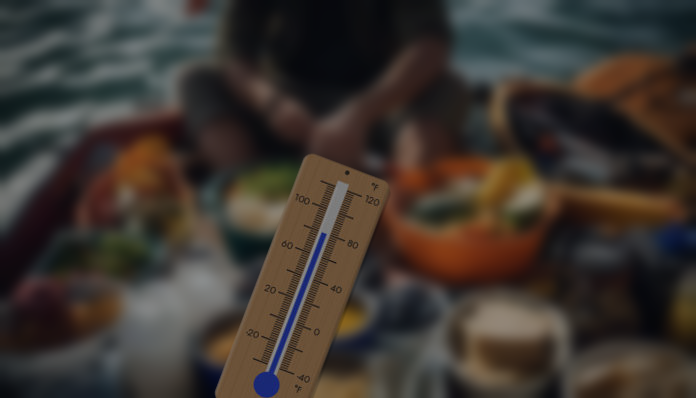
°F 80
